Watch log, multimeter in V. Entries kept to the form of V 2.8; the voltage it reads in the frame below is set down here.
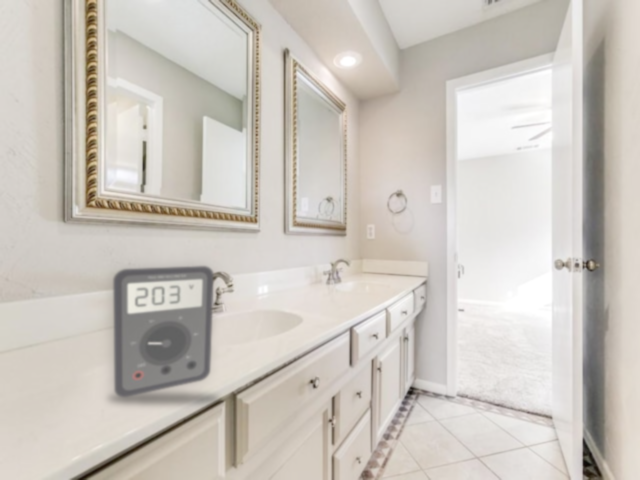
V 203
